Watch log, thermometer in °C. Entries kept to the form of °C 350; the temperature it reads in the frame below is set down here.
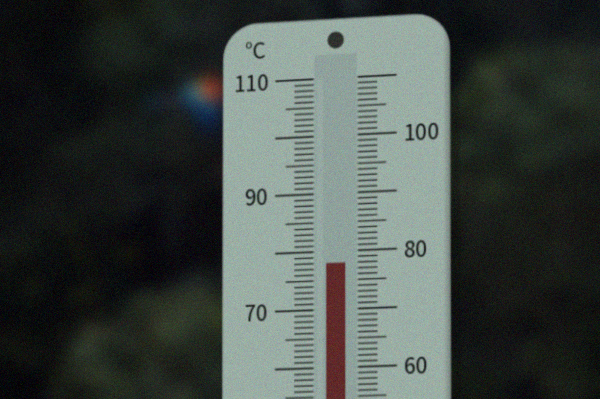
°C 78
